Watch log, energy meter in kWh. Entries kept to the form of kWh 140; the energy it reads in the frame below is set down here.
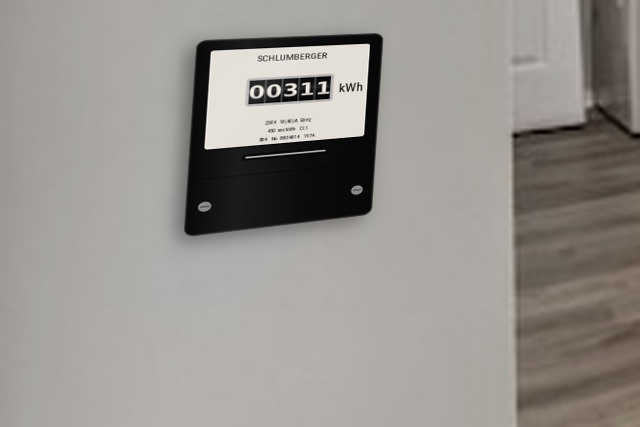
kWh 311
